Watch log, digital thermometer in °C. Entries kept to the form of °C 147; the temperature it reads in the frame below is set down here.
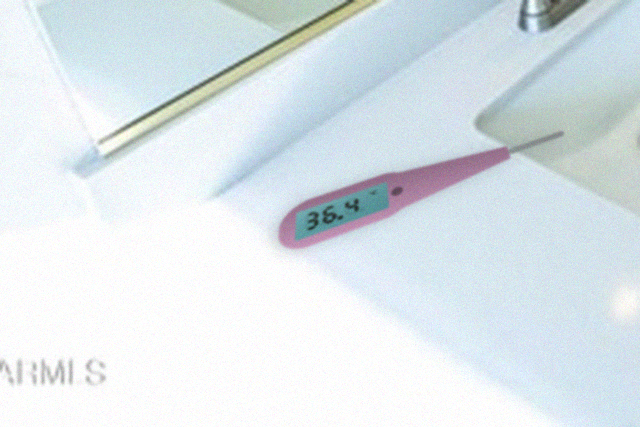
°C 36.4
